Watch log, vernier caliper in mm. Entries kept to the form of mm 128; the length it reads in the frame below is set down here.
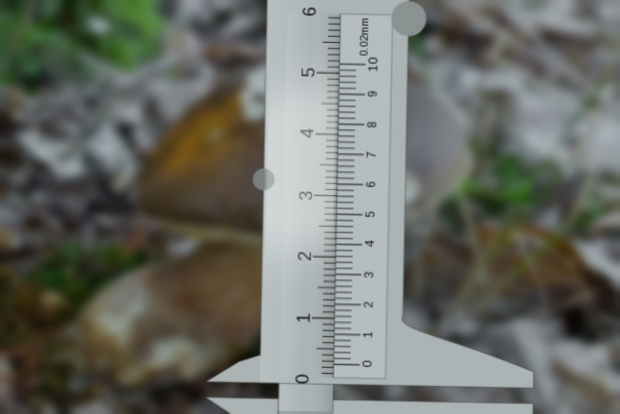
mm 2.5
